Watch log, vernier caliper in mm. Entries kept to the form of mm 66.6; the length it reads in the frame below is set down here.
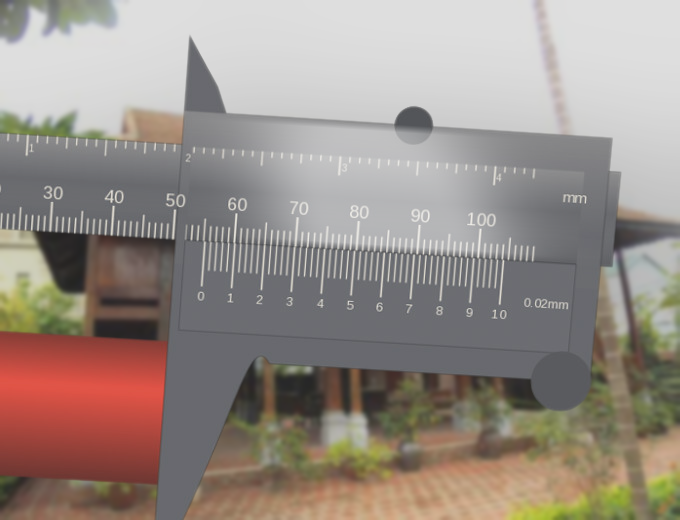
mm 55.2
